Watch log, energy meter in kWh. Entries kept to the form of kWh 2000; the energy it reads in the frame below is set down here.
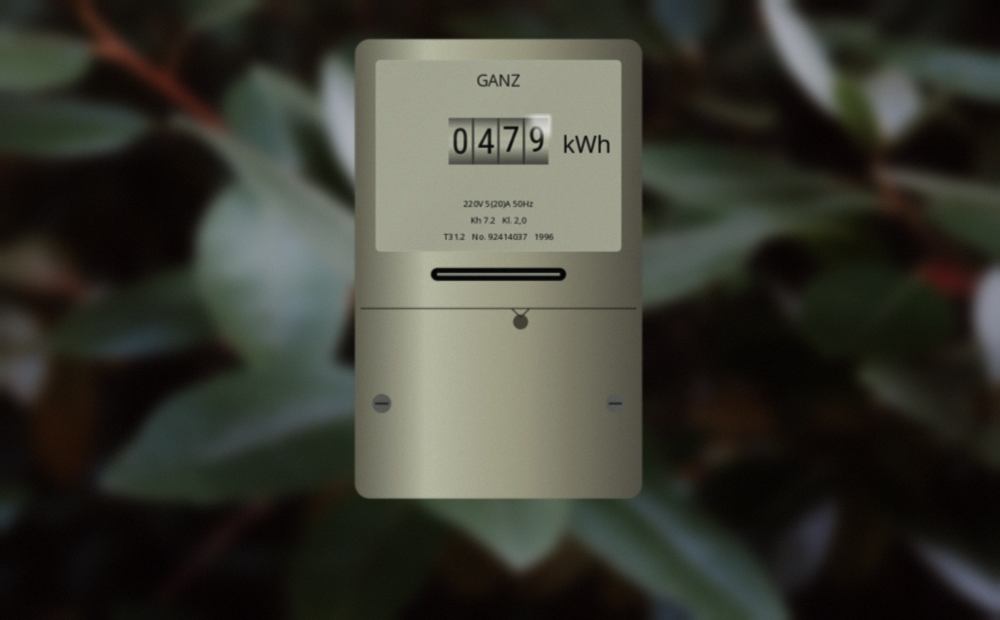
kWh 479
